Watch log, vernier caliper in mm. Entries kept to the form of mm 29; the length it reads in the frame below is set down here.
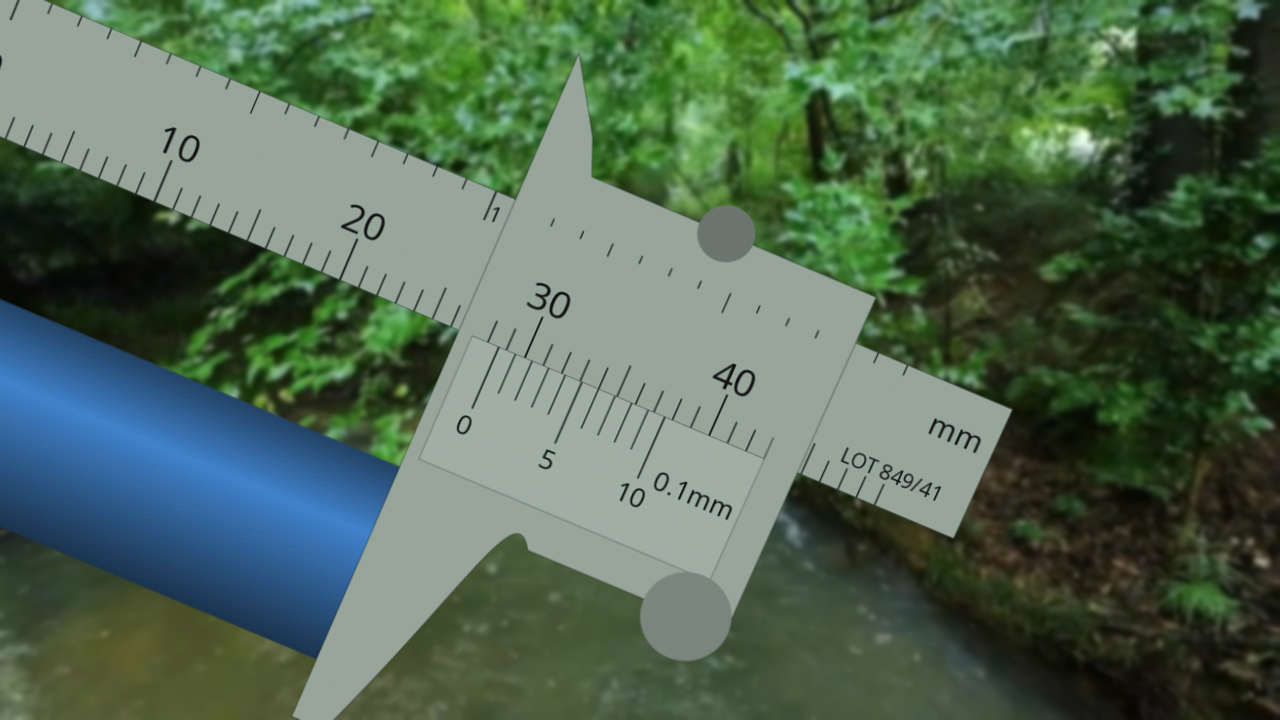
mm 28.6
